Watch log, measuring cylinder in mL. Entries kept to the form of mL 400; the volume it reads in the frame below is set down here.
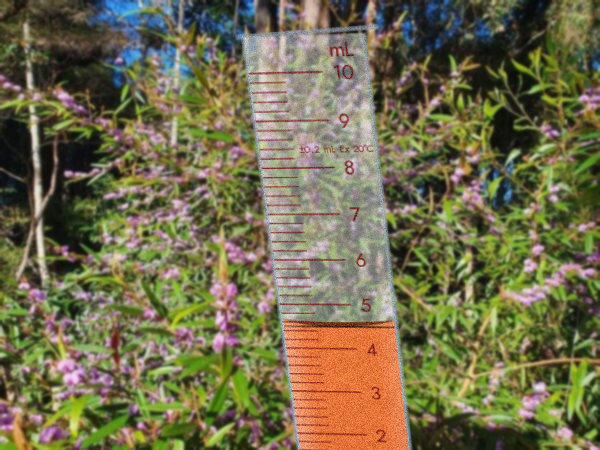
mL 4.5
